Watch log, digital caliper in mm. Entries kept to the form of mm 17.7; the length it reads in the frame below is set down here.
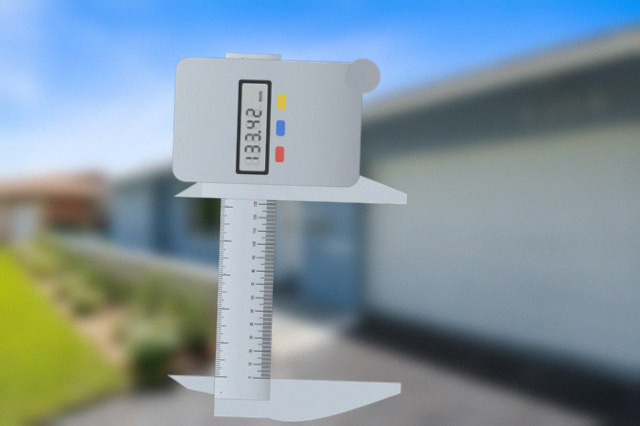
mm 133.42
